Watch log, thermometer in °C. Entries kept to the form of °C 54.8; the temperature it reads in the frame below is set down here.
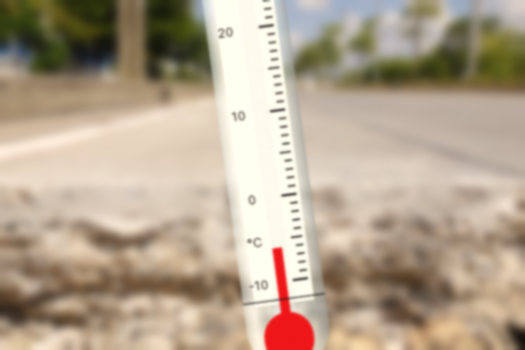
°C -6
